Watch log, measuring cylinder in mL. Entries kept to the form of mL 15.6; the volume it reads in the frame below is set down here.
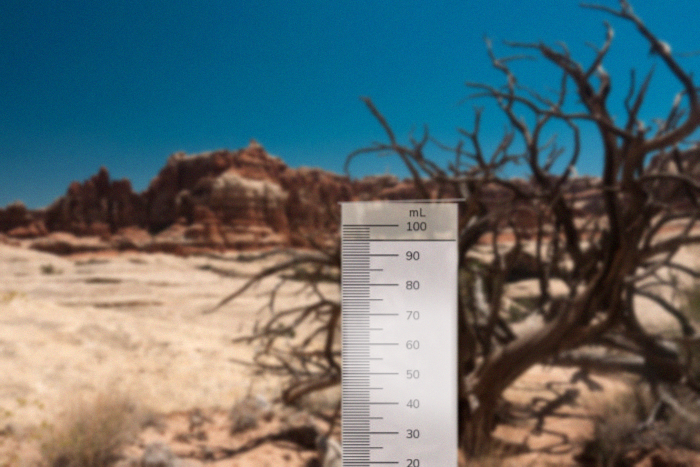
mL 95
